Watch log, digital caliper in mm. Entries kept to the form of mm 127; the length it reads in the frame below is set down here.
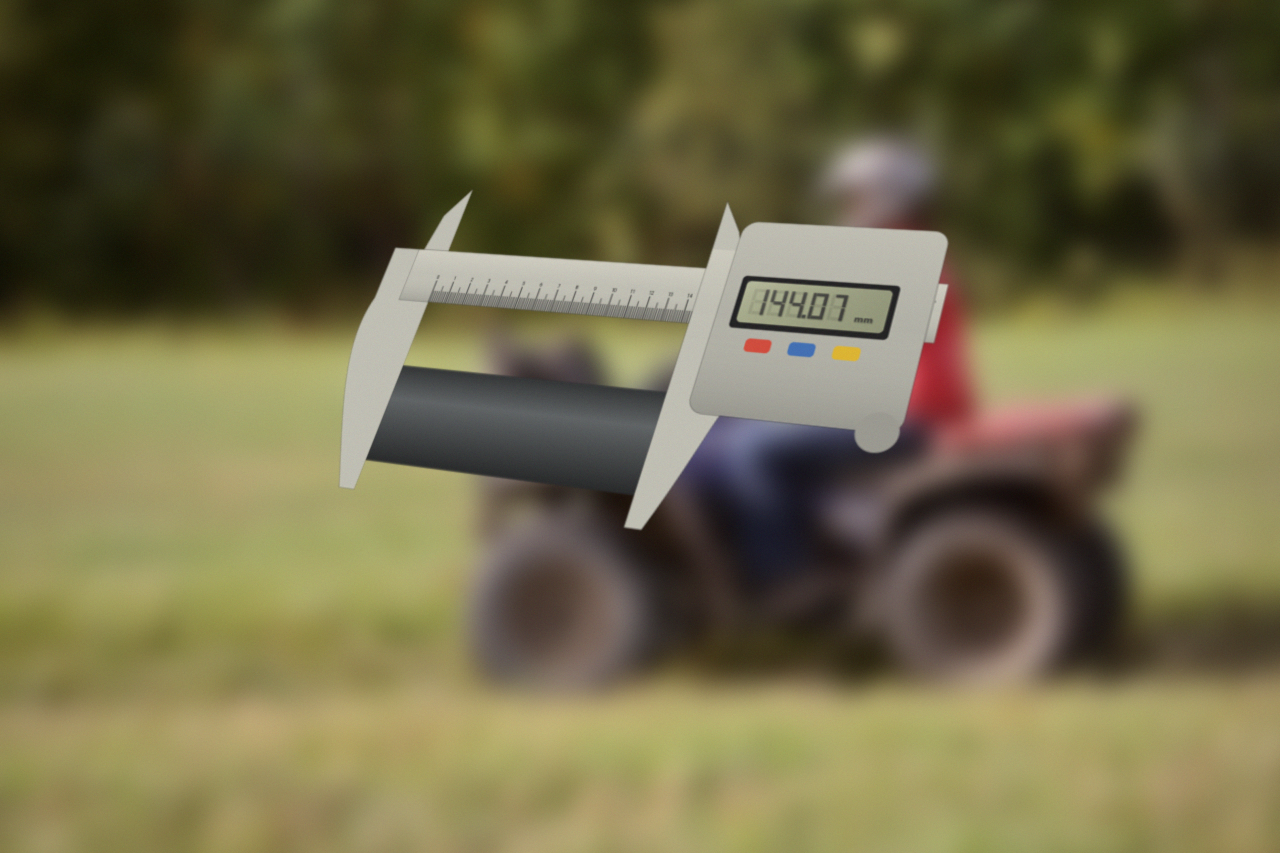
mm 144.07
